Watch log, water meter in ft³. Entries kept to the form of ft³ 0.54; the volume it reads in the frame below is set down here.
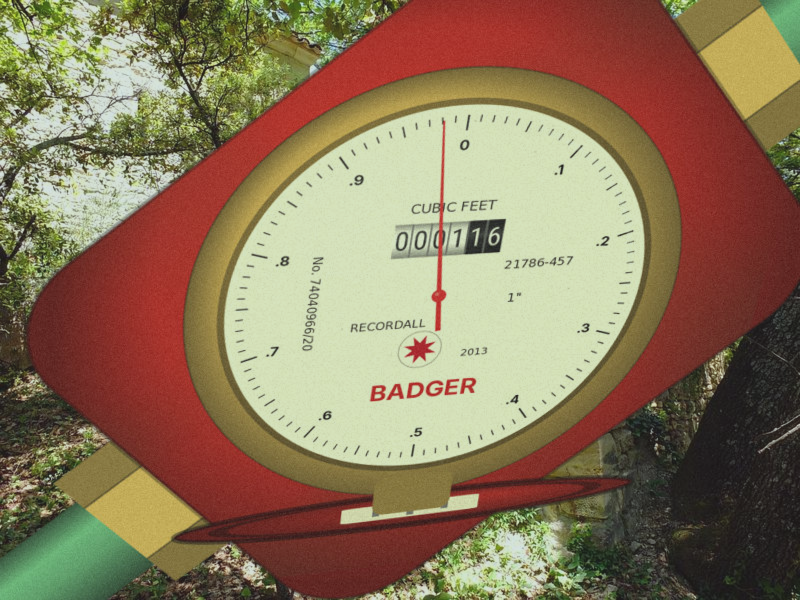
ft³ 115.98
